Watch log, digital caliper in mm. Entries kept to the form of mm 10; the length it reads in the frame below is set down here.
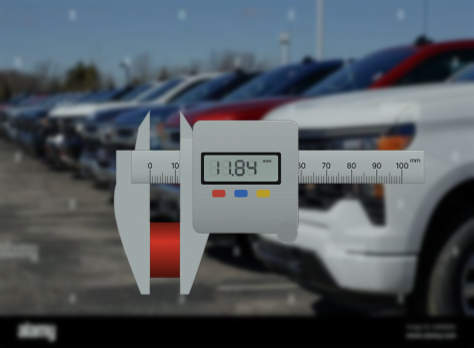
mm 11.84
